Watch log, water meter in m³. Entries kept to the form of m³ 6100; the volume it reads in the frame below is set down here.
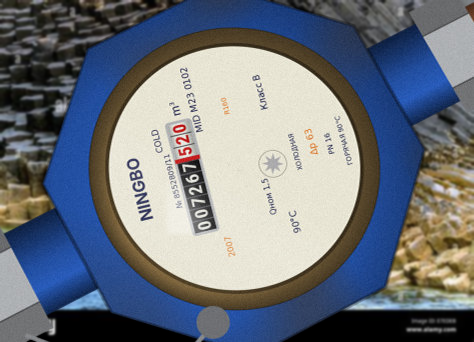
m³ 7267.520
